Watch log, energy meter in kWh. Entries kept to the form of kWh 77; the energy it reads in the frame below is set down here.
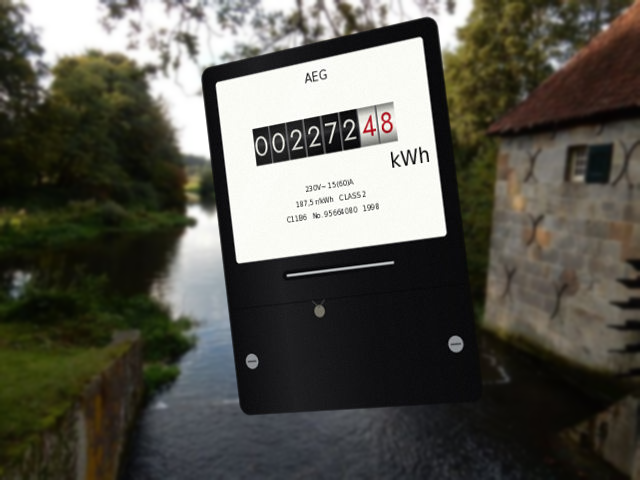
kWh 2272.48
